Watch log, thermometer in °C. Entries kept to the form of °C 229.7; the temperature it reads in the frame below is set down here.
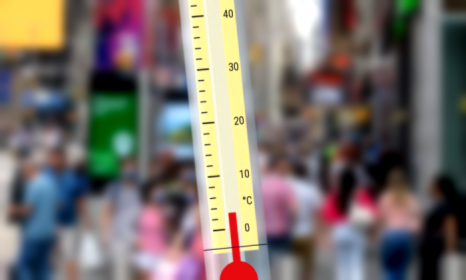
°C 3
